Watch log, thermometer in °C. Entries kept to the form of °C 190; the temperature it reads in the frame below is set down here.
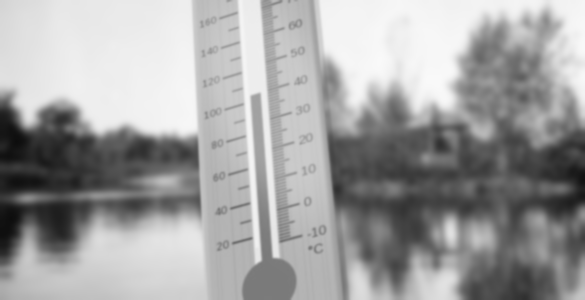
°C 40
